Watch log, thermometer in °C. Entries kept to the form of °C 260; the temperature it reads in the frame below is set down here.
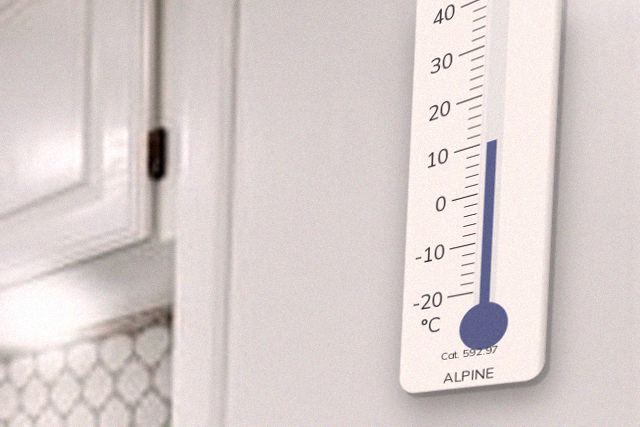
°C 10
